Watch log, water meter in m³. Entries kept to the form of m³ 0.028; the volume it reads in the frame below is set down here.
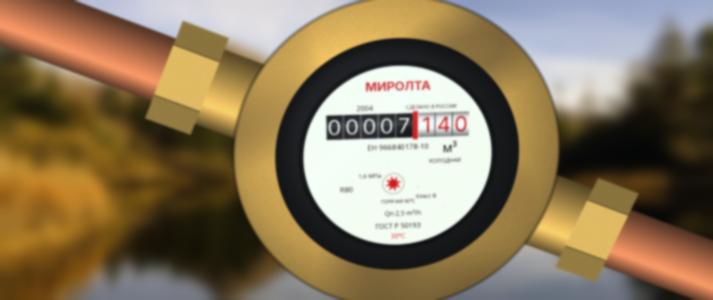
m³ 7.140
